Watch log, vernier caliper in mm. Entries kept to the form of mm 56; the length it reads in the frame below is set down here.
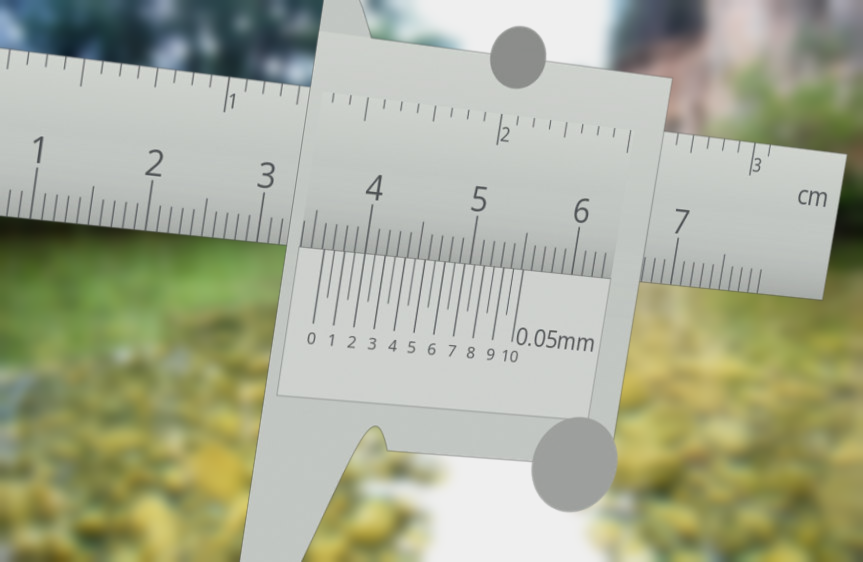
mm 36.2
